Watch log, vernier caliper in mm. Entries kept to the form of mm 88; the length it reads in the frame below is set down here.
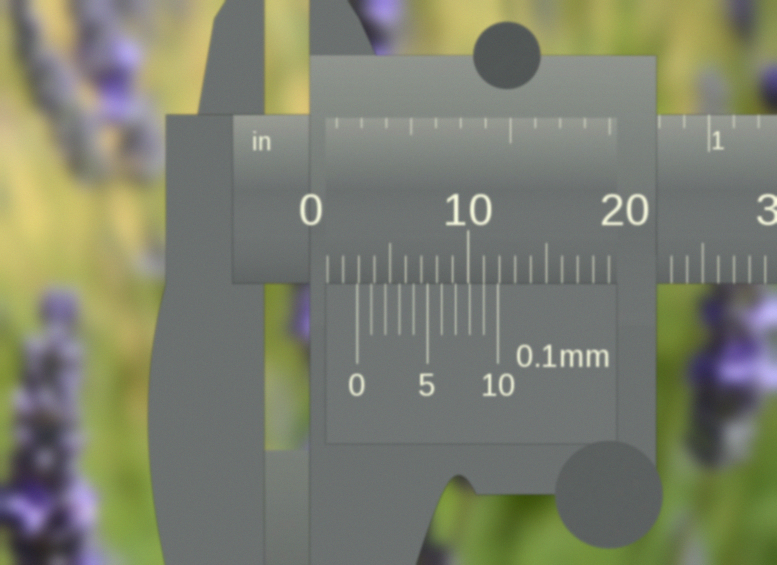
mm 2.9
